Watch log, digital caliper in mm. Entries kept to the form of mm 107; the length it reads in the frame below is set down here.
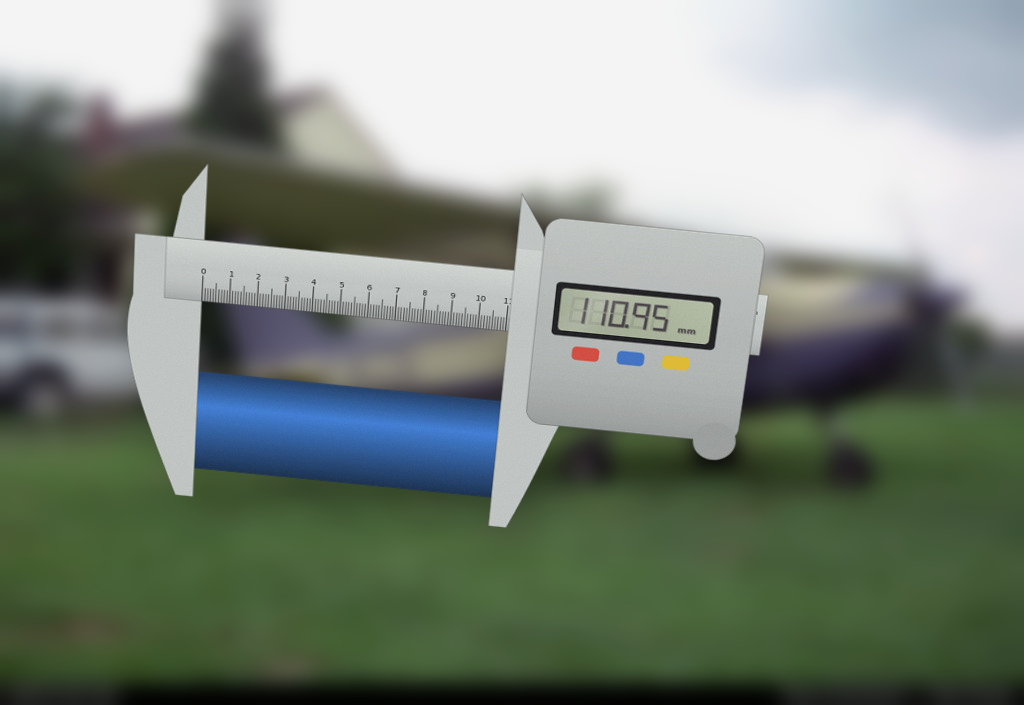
mm 110.95
